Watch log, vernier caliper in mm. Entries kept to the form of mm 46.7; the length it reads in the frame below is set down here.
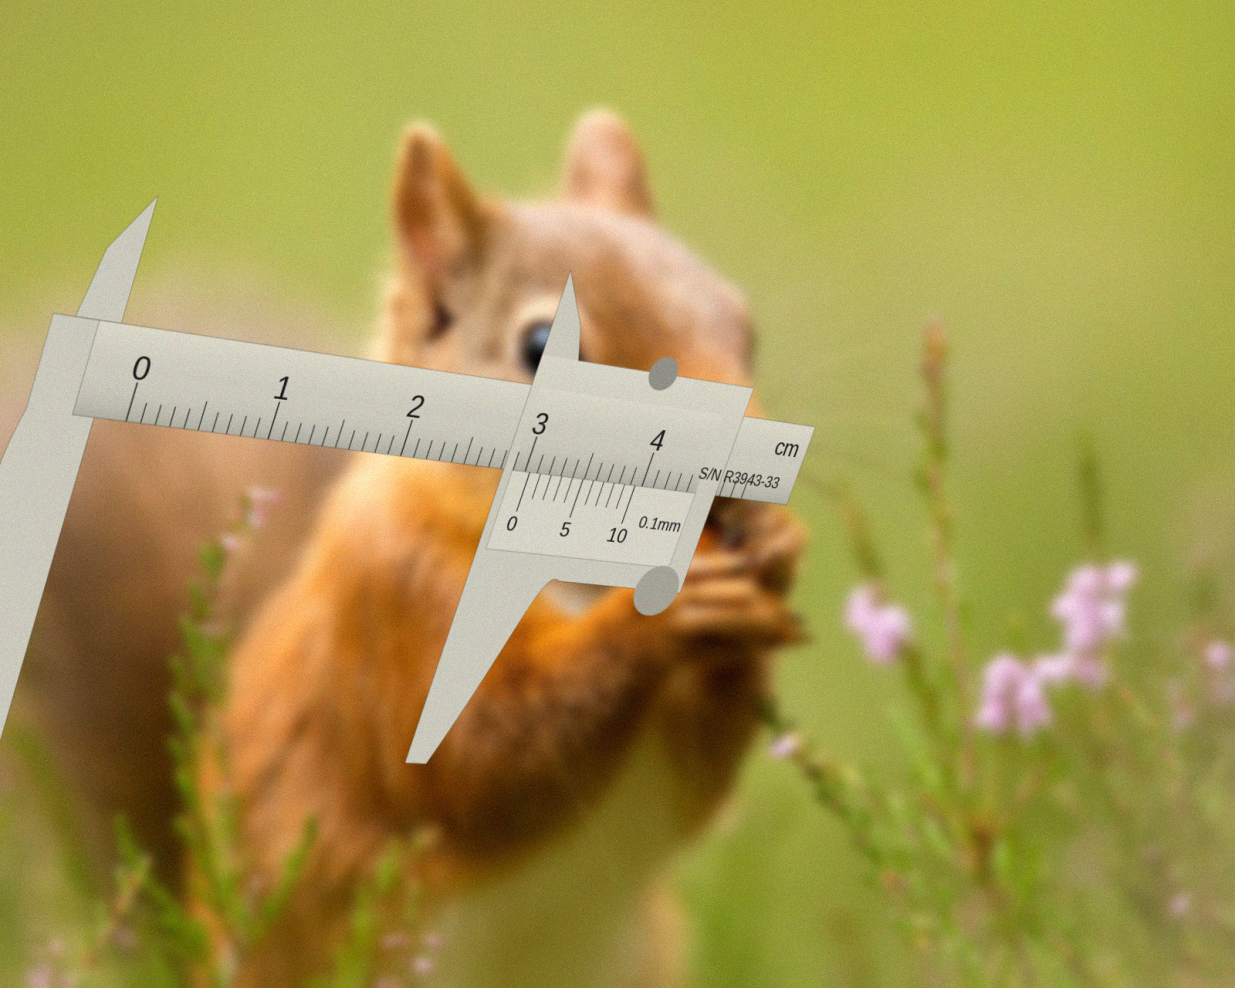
mm 30.4
